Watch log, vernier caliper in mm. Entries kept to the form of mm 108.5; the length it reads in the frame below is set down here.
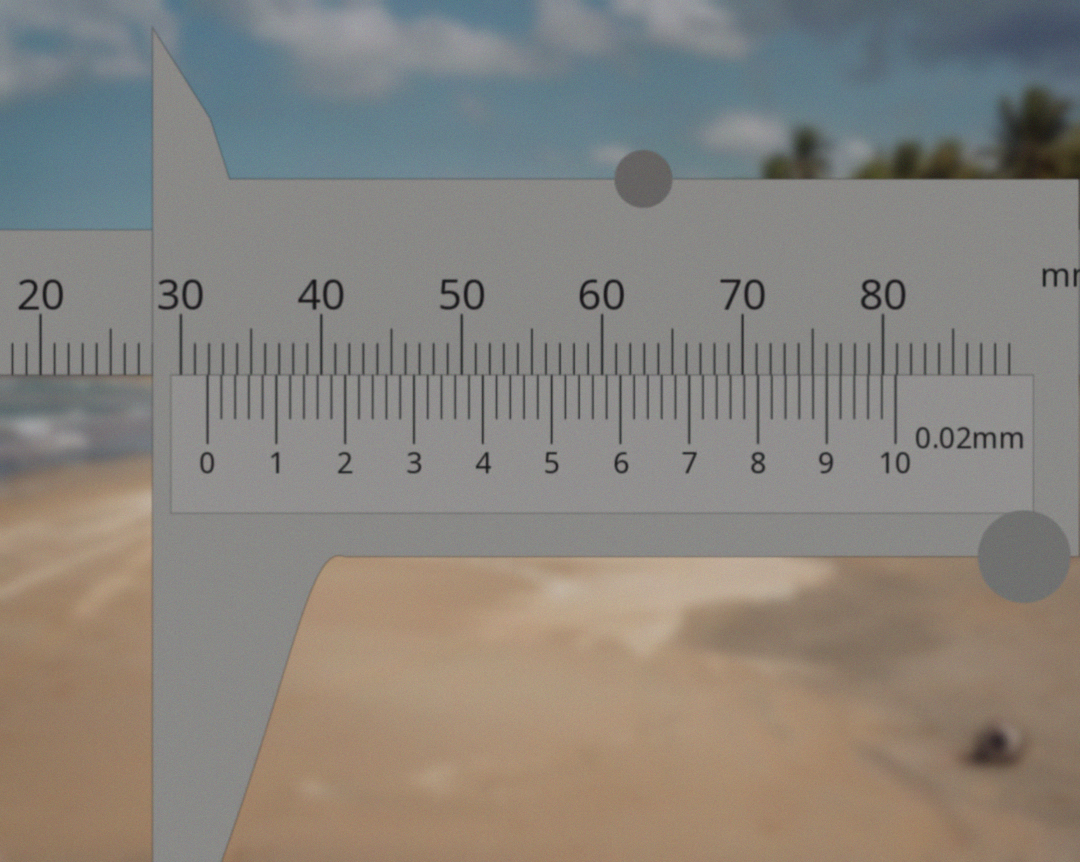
mm 31.9
